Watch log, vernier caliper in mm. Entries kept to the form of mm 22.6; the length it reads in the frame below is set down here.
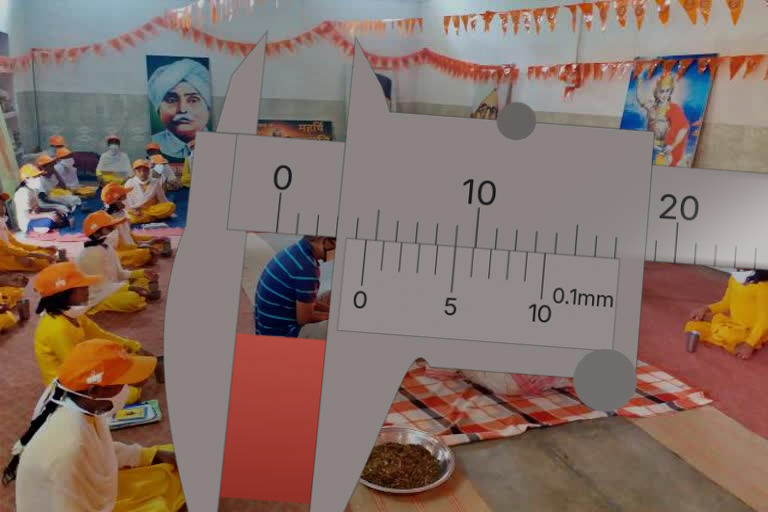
mm 4.5
